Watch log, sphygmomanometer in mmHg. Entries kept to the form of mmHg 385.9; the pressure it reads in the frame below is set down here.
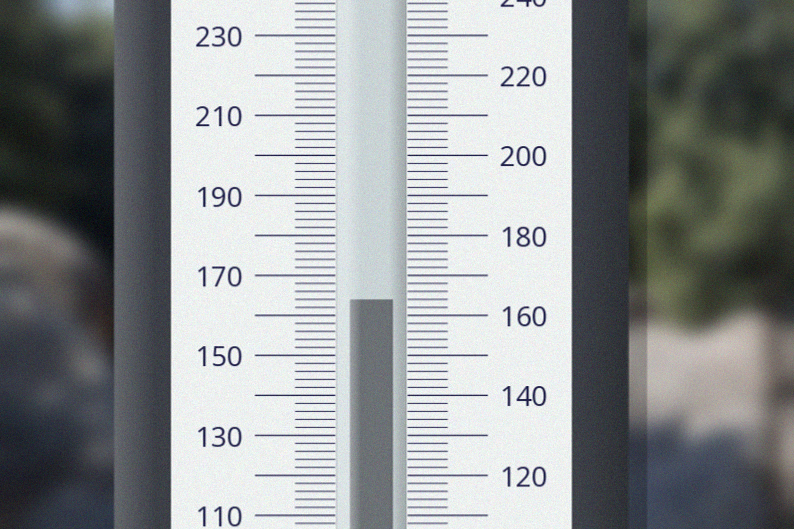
mmHg 164
